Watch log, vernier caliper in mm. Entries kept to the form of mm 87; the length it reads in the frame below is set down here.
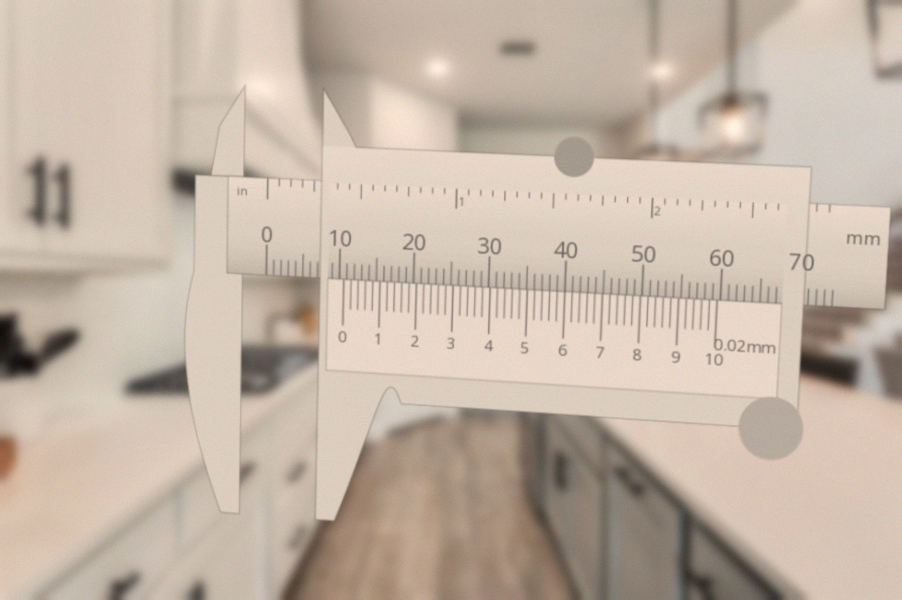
mm 10.6
